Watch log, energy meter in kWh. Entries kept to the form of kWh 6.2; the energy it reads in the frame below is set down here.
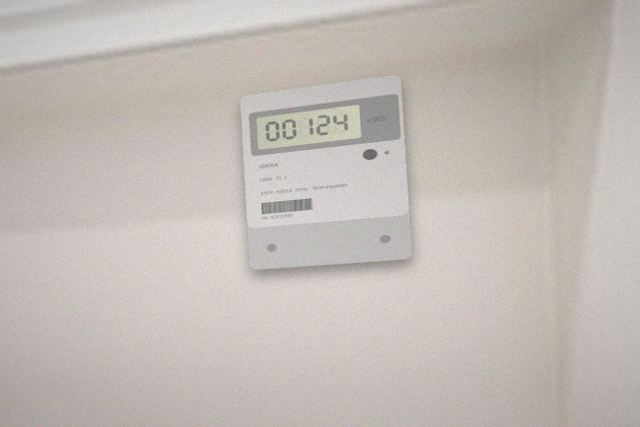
kWh 124
